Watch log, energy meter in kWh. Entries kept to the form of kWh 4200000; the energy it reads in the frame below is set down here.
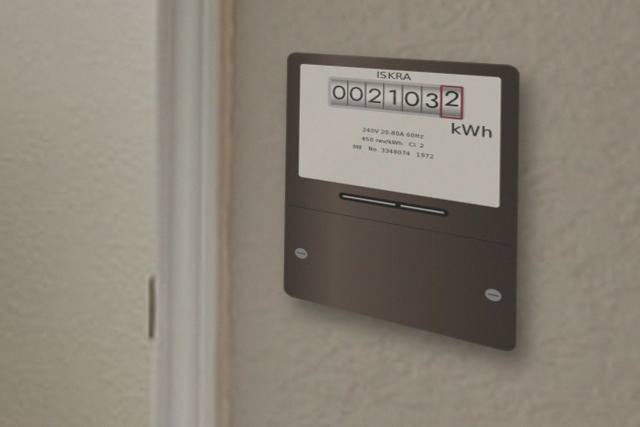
kWh 2103.2
